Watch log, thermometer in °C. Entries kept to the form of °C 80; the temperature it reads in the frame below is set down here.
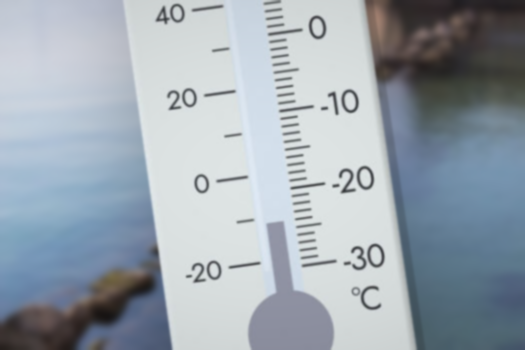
°C -24
